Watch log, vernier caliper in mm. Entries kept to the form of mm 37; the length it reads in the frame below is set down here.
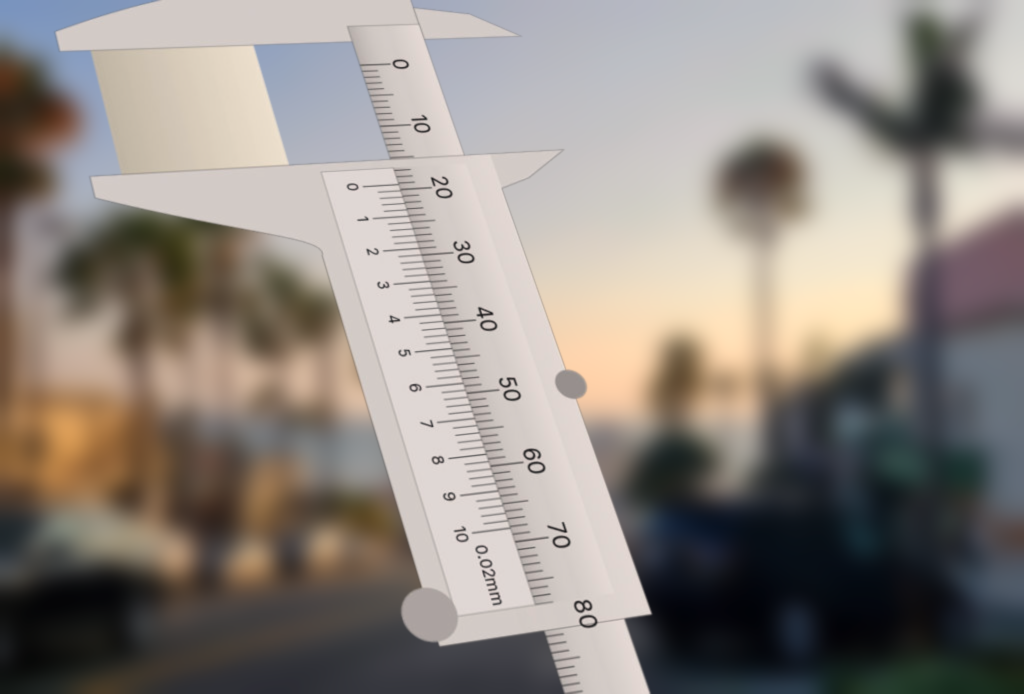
mm 19.2
